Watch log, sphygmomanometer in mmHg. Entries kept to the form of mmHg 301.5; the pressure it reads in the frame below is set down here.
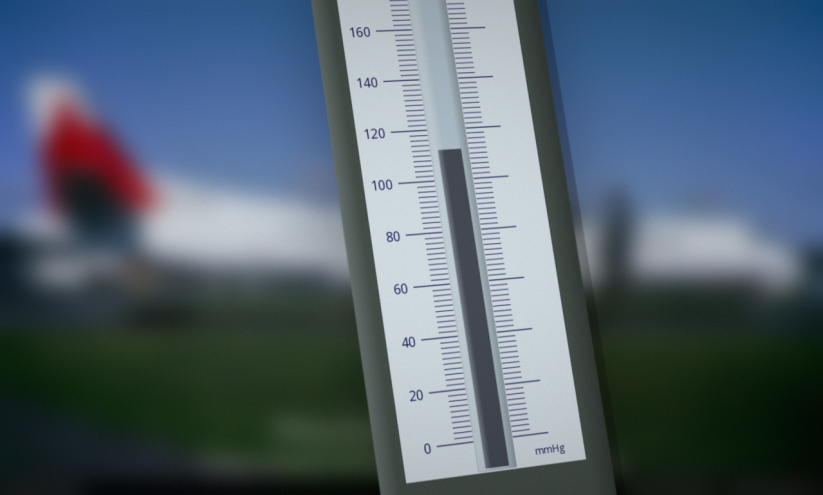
mmHg 112
